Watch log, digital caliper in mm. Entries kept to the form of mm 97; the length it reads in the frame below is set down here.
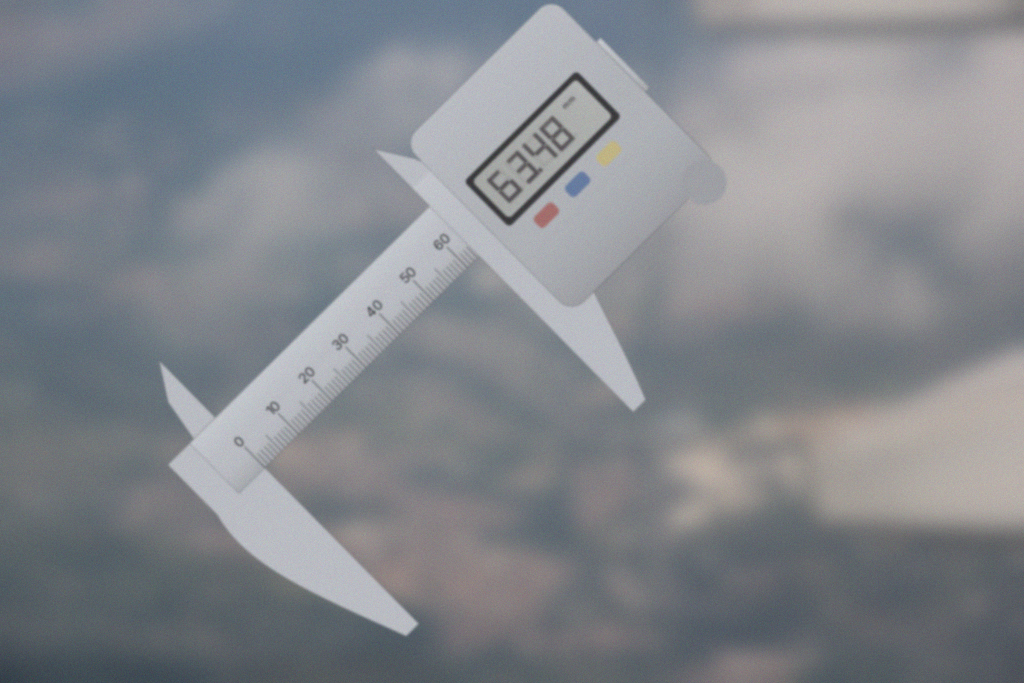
mm 63.48
